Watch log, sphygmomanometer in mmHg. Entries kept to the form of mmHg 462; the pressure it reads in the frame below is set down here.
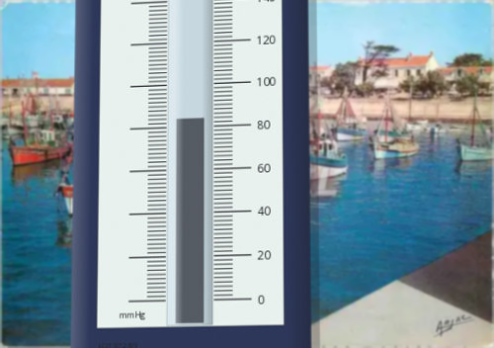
mmHg 84
